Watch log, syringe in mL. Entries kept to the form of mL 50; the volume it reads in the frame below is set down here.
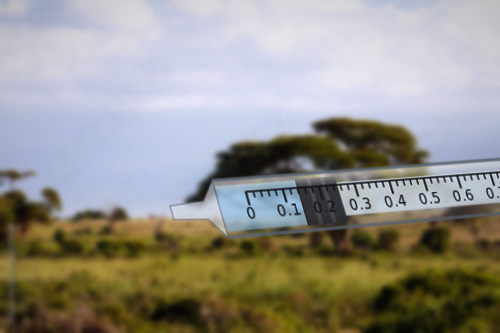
mL 0.14
